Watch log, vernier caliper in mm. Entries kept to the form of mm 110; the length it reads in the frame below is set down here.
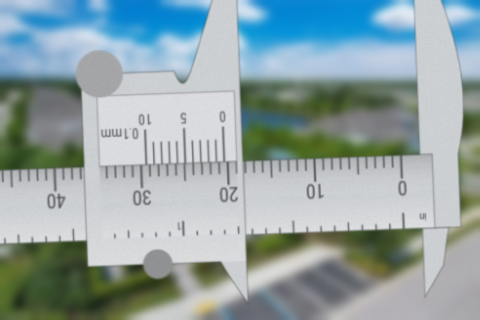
mm 20.4
